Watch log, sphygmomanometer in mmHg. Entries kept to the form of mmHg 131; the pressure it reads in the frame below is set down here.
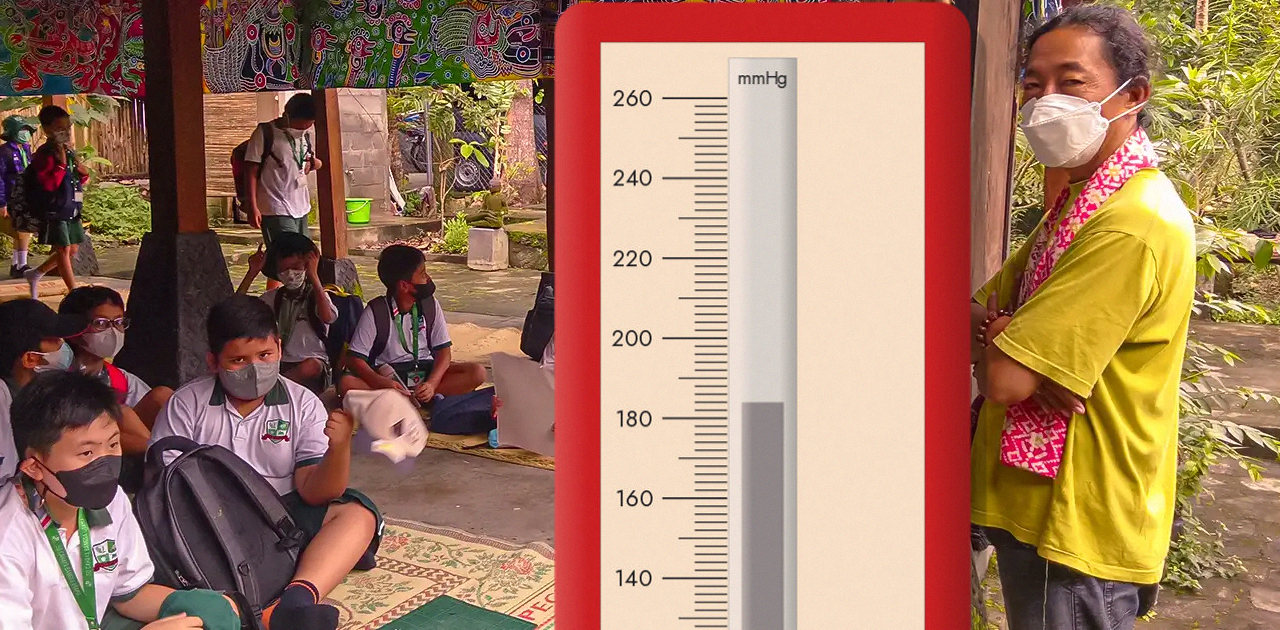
mmHg 184
